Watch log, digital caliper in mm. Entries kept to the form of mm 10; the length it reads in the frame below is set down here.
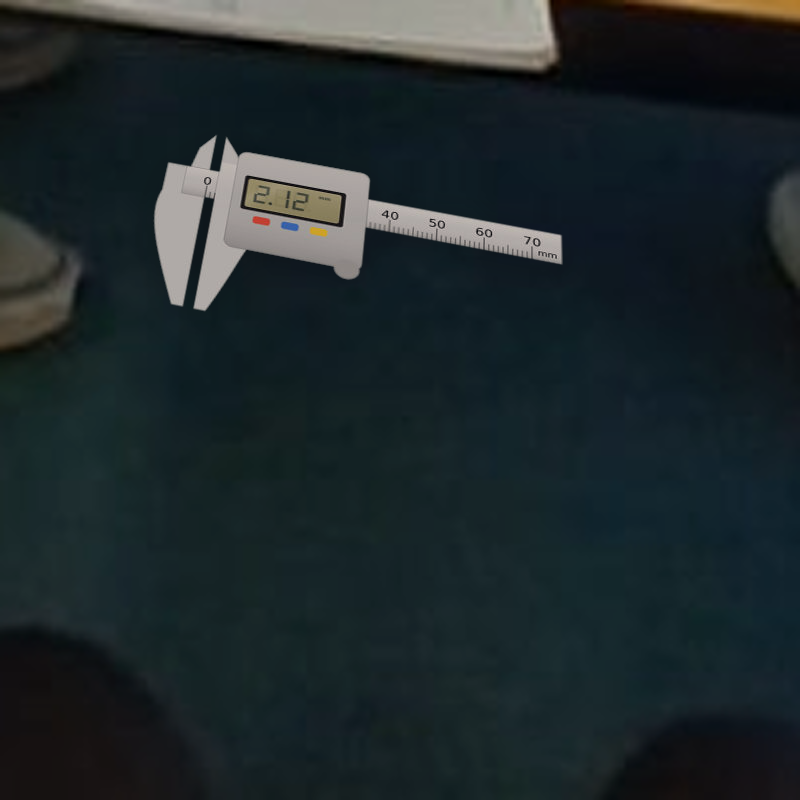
mm 2.12
